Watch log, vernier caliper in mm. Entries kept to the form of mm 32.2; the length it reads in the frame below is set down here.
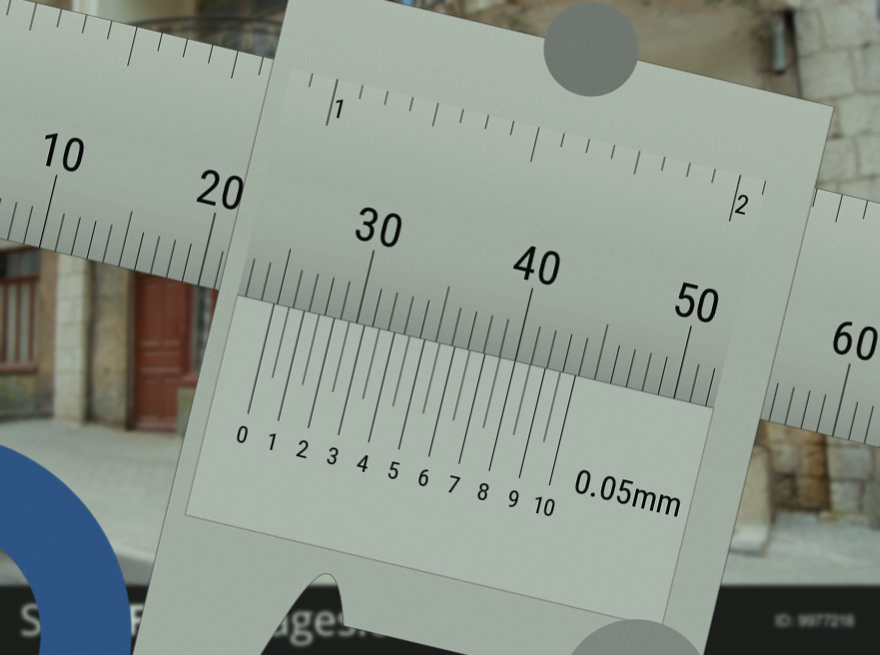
mm 24.8
